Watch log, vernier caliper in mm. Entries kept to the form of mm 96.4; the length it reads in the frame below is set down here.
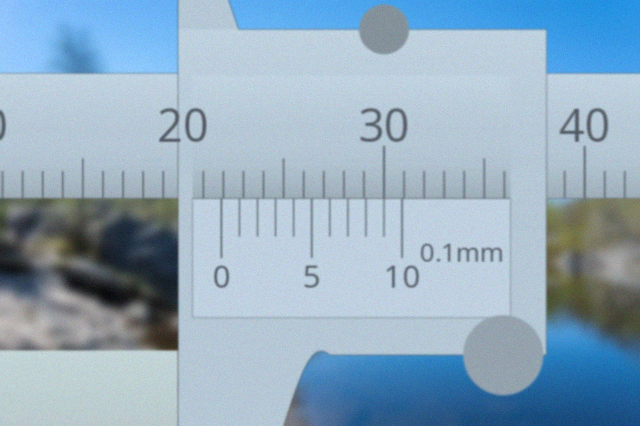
mm 21.9
